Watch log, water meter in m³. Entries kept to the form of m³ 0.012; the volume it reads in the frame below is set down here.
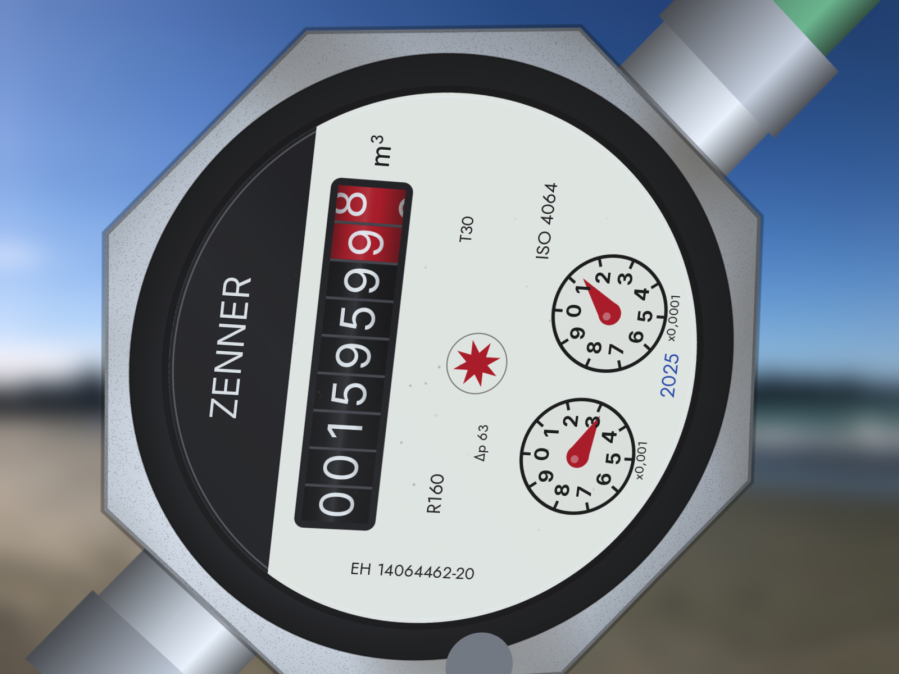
m³ 15959.9831
